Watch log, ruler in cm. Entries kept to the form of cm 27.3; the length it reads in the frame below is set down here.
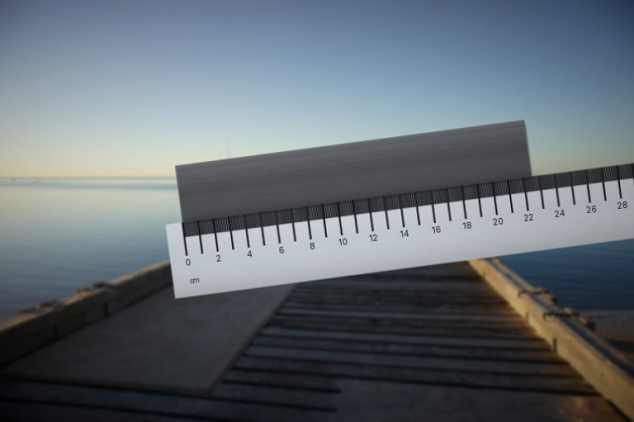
cm 22.5
